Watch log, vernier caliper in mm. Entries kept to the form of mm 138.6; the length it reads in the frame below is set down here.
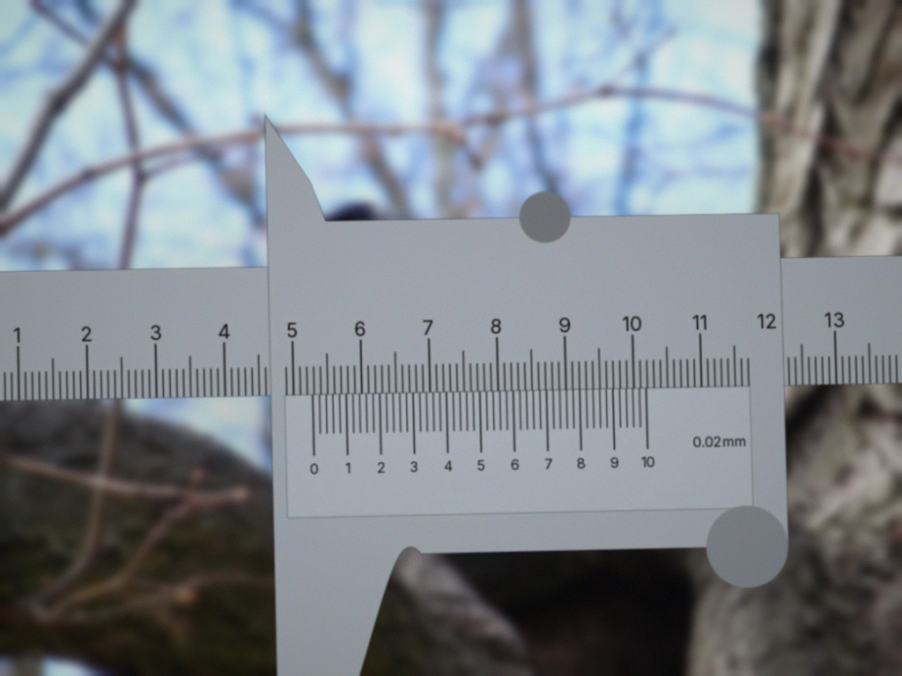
mm 52.8
